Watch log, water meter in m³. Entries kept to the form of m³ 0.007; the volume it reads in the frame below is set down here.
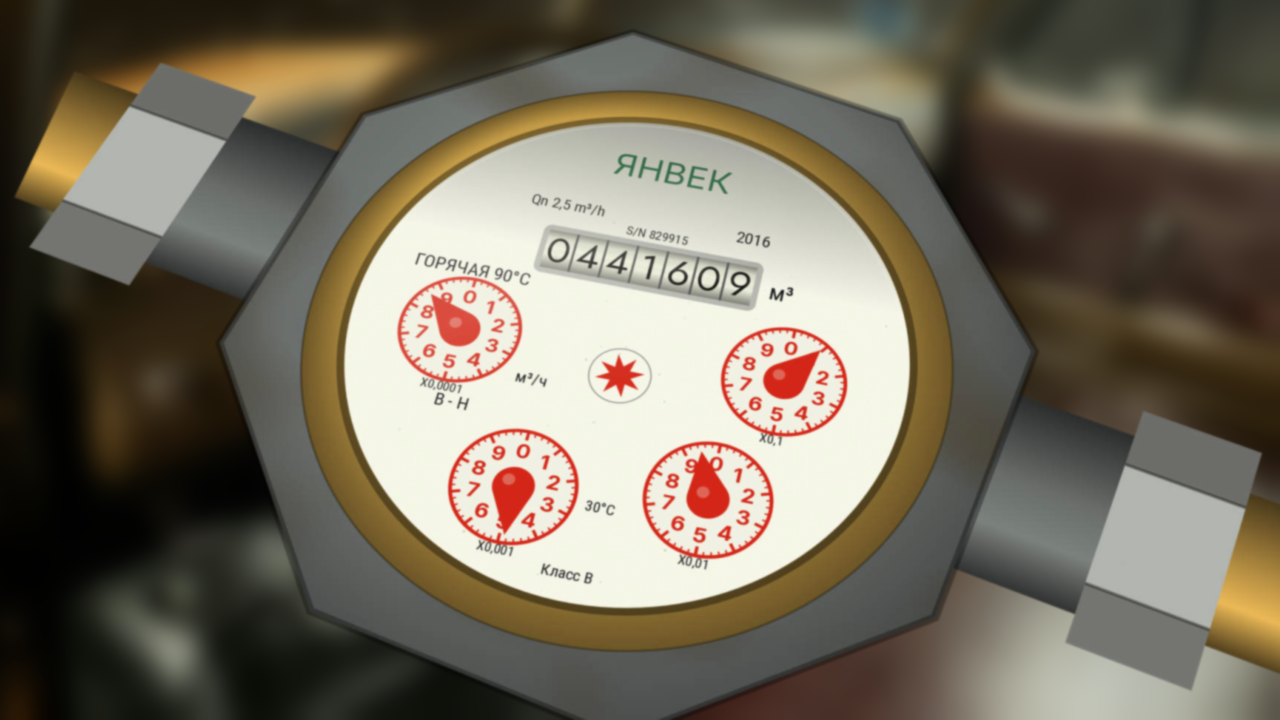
m³ 441609.0948
